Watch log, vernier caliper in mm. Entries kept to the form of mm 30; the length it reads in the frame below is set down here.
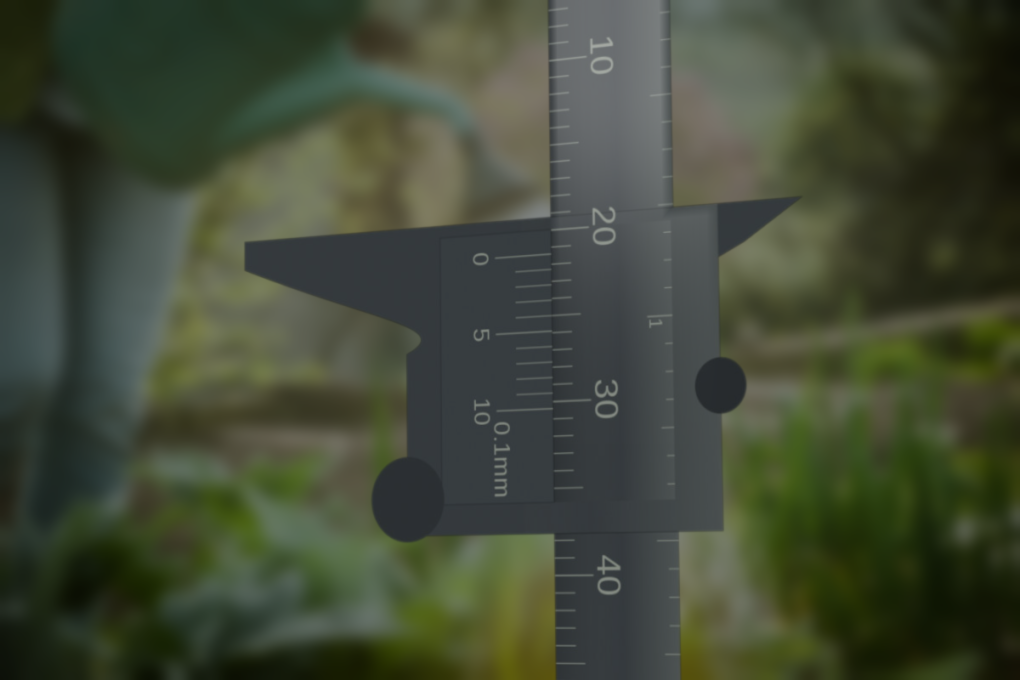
mm 21.4
